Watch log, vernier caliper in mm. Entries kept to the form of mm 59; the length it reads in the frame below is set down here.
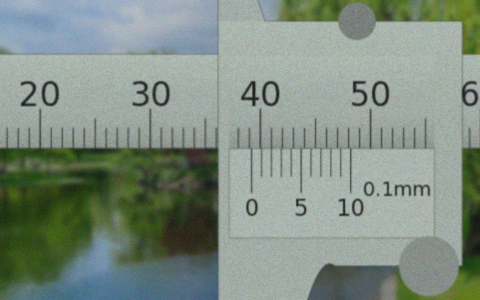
mm 39.2
